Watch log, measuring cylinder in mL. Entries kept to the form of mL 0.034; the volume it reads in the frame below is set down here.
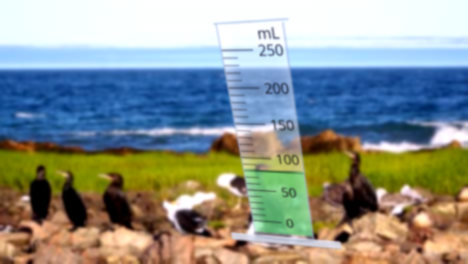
mL 80
